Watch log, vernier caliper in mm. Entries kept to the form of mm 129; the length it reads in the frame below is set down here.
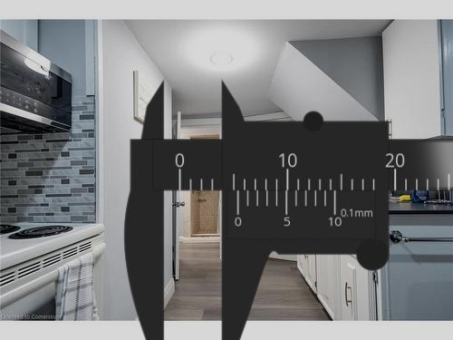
mm 5.4
